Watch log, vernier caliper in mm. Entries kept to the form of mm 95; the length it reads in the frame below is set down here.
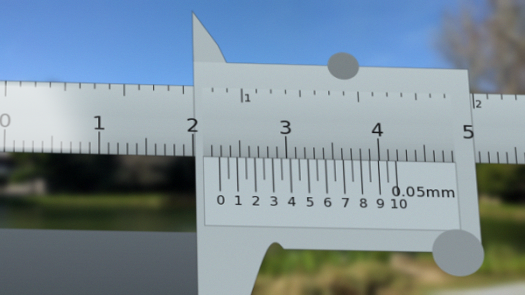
mm 22.8
